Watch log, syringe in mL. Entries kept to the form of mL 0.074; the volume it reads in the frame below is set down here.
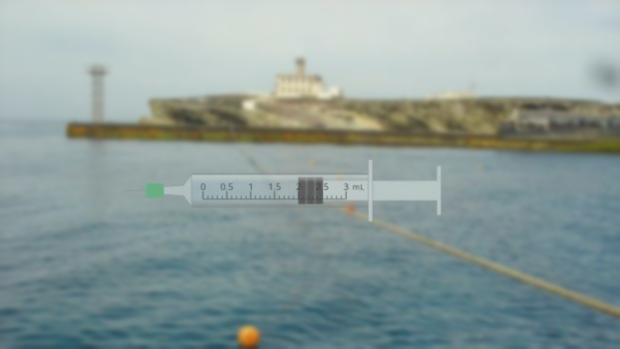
mL 2
